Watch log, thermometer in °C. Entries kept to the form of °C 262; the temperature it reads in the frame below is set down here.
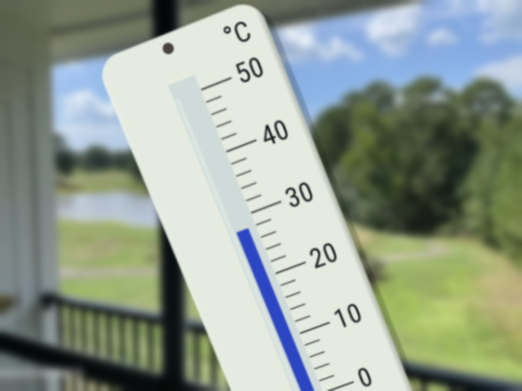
°C 28
